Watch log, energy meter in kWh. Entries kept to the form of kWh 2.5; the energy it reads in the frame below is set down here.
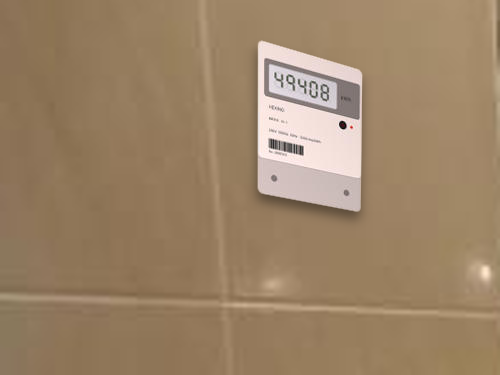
kWh 49408
